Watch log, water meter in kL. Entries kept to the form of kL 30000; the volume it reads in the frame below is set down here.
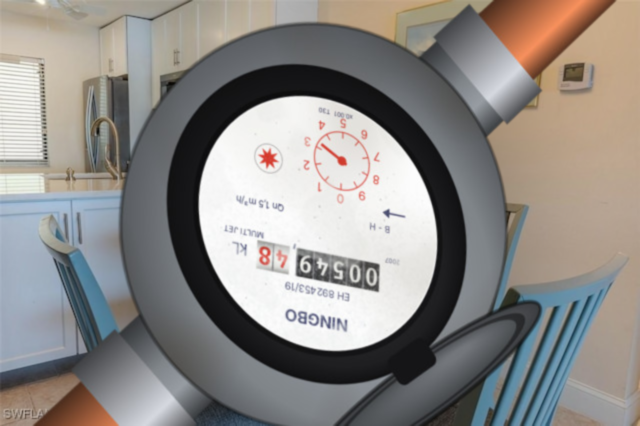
kL 549.483
